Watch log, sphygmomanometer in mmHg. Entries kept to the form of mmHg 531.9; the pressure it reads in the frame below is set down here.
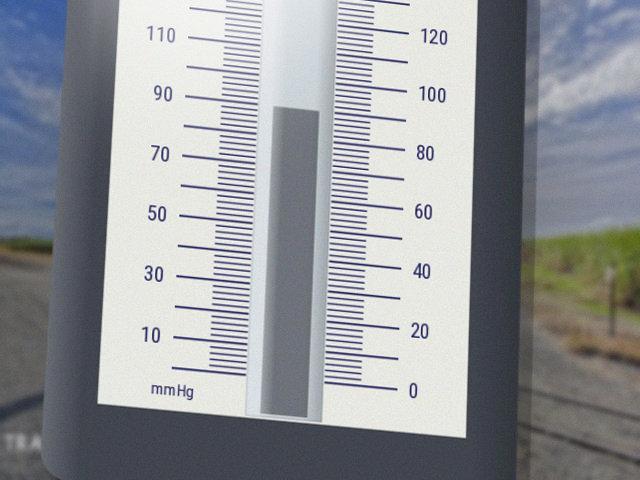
mmHg 90
